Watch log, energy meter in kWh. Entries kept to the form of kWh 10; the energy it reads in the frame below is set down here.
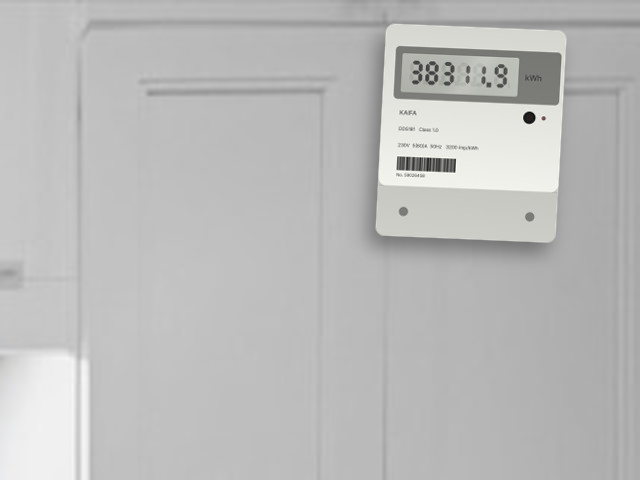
kWh 38311.9
